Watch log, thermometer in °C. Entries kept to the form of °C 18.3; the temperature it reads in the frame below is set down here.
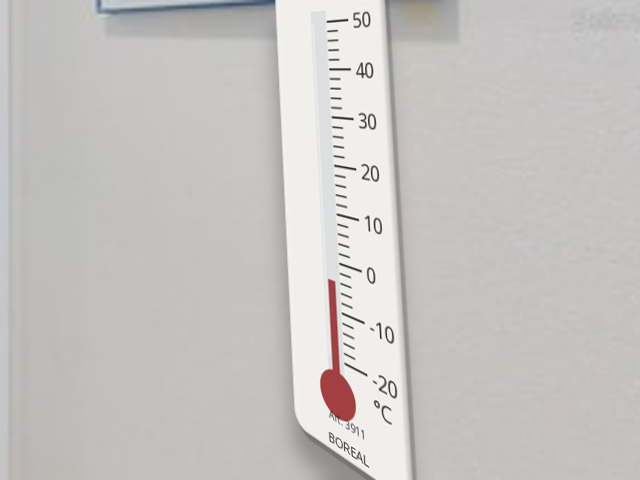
°C -4
